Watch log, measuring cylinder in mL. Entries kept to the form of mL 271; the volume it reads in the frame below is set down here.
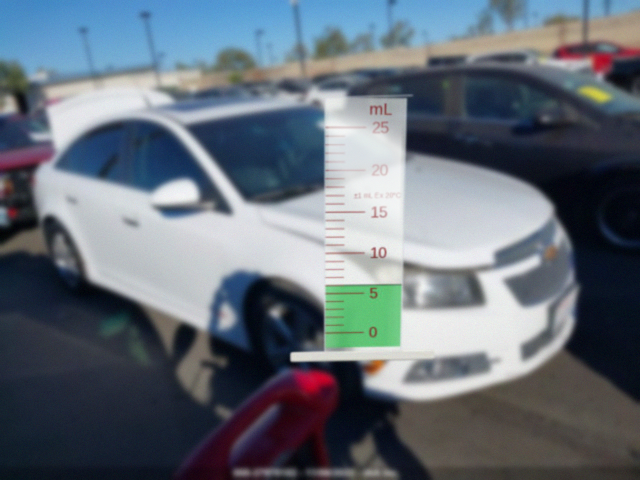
mL 6
